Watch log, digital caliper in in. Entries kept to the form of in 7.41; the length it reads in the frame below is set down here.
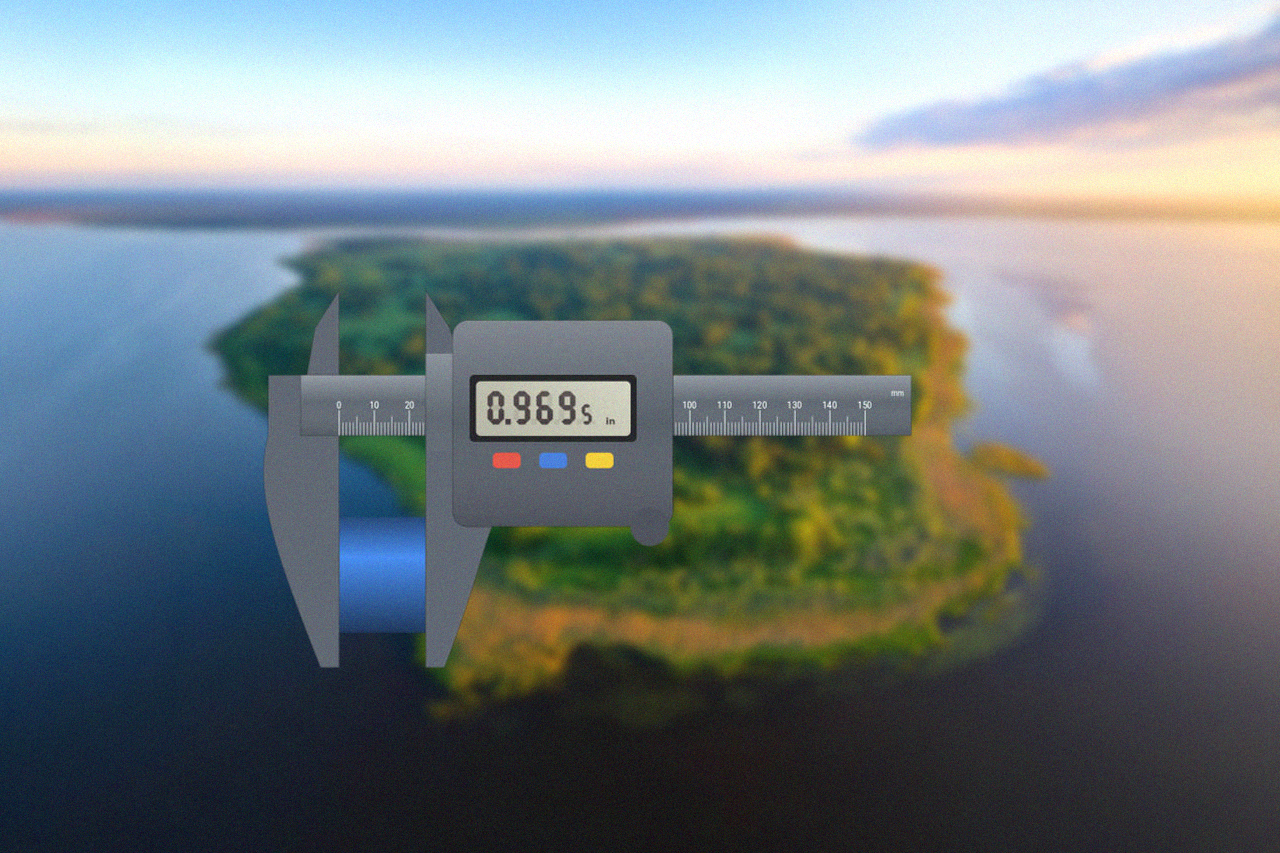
in 0.9695
